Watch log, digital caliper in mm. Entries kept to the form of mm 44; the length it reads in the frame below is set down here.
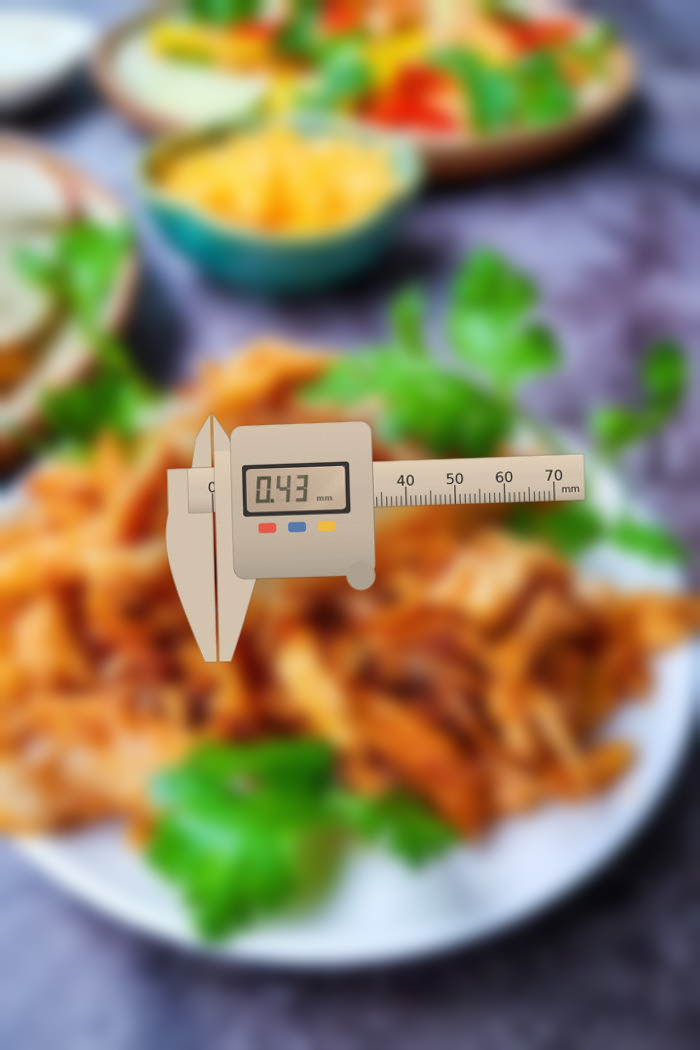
mm 0.43
